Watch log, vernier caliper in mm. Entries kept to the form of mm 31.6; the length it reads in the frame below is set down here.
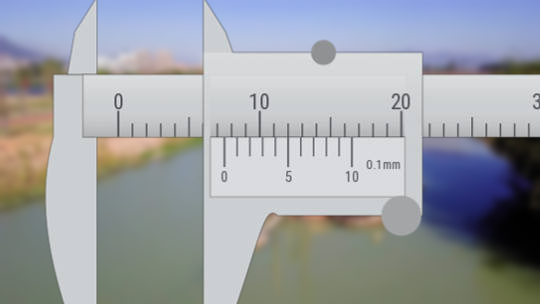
mm 7.5
